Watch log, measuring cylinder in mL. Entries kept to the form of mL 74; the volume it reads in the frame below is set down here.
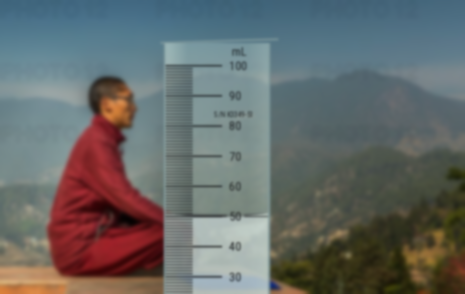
mL 50
